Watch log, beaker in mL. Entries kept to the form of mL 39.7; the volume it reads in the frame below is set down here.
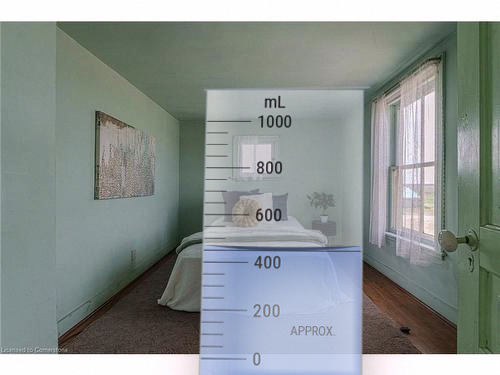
mL 450
